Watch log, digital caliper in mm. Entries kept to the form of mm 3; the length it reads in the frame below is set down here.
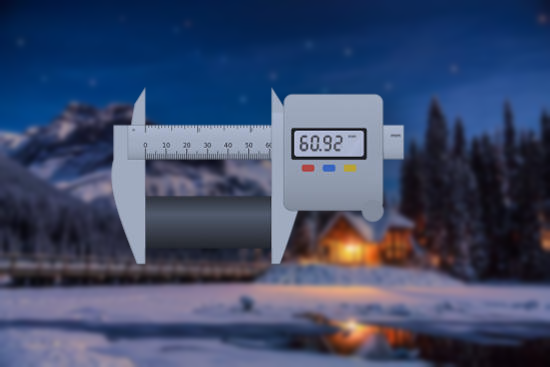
mm 60.92
